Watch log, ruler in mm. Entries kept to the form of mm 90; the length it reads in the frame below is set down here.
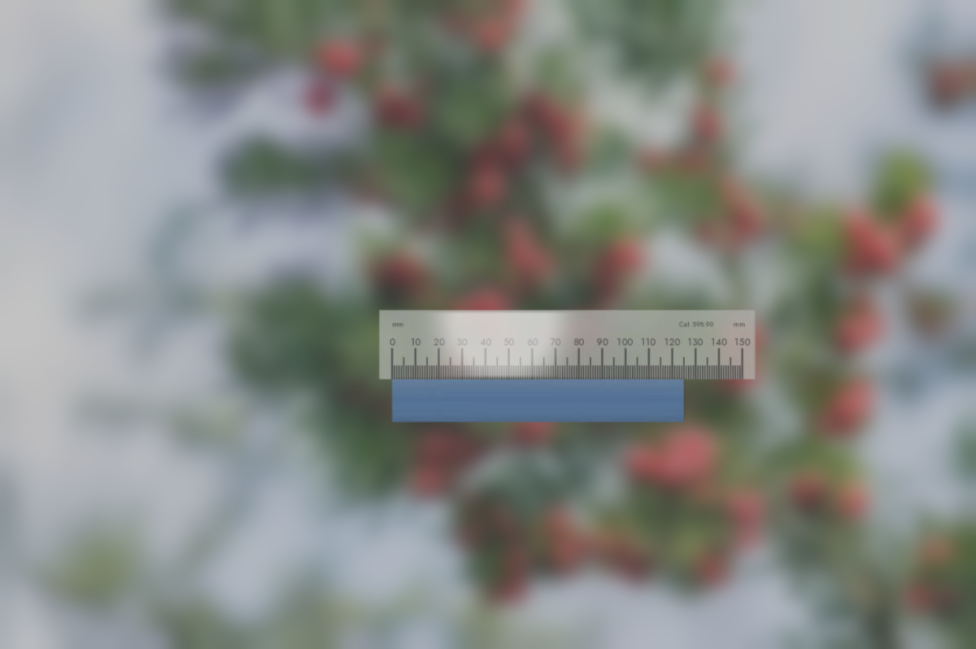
mm 125
